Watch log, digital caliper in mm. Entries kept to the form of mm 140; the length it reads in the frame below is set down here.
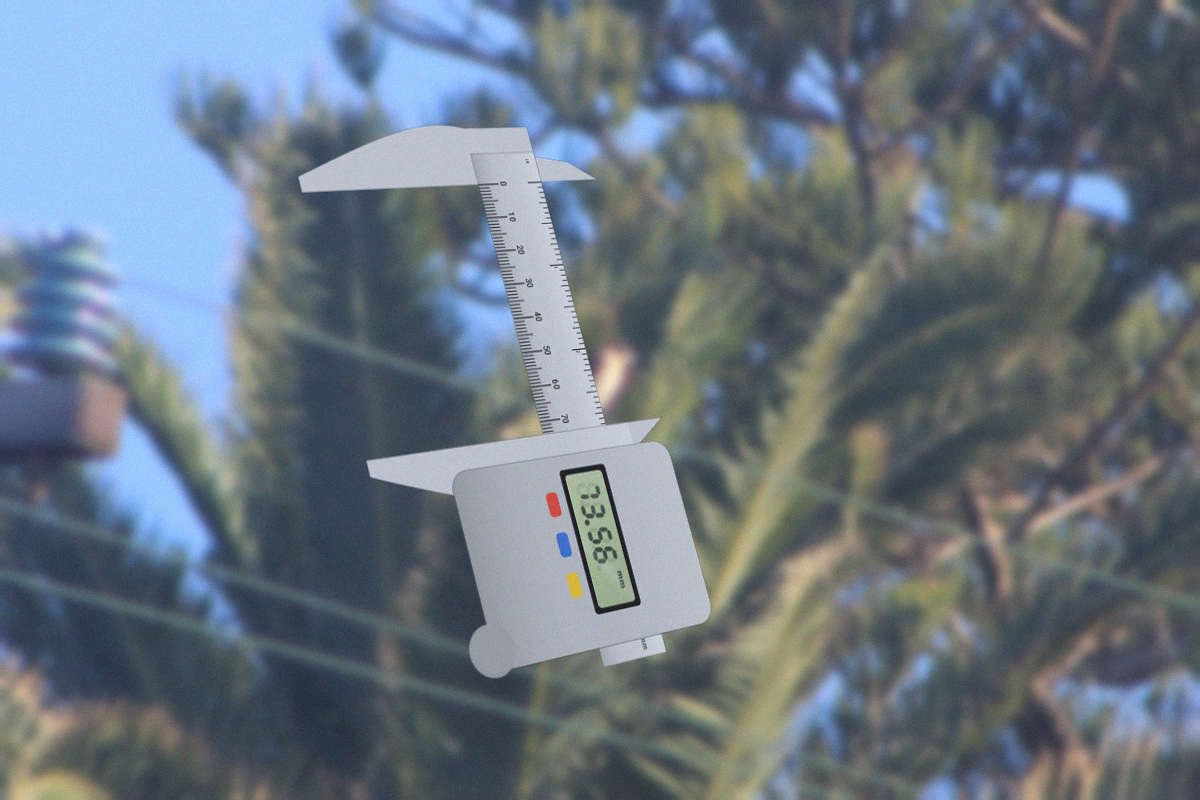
mm 73.56
